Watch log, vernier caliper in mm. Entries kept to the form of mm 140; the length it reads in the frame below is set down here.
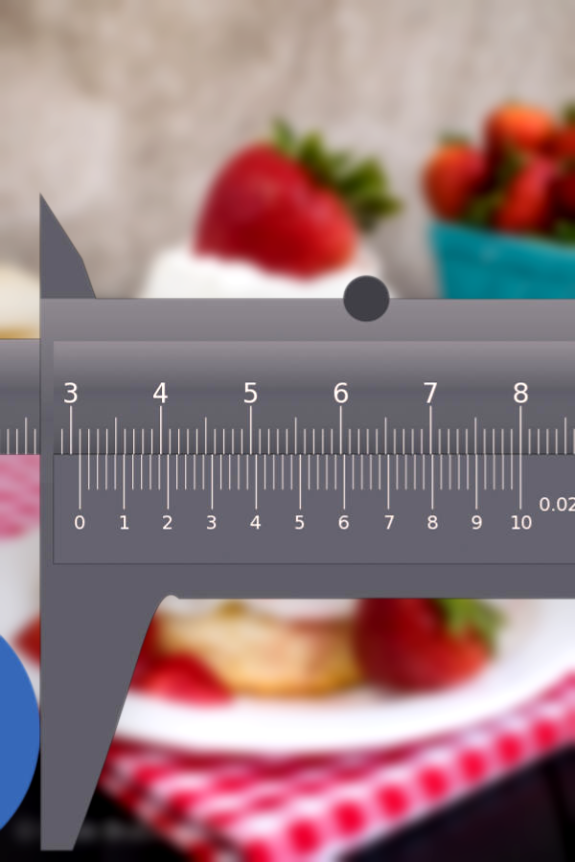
mm 31.0
